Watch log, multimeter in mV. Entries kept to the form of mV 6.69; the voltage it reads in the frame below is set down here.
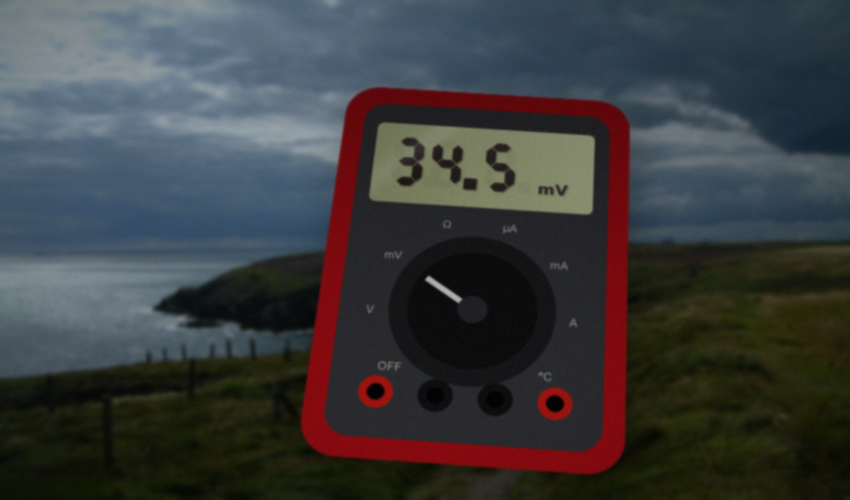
mV 34.5
